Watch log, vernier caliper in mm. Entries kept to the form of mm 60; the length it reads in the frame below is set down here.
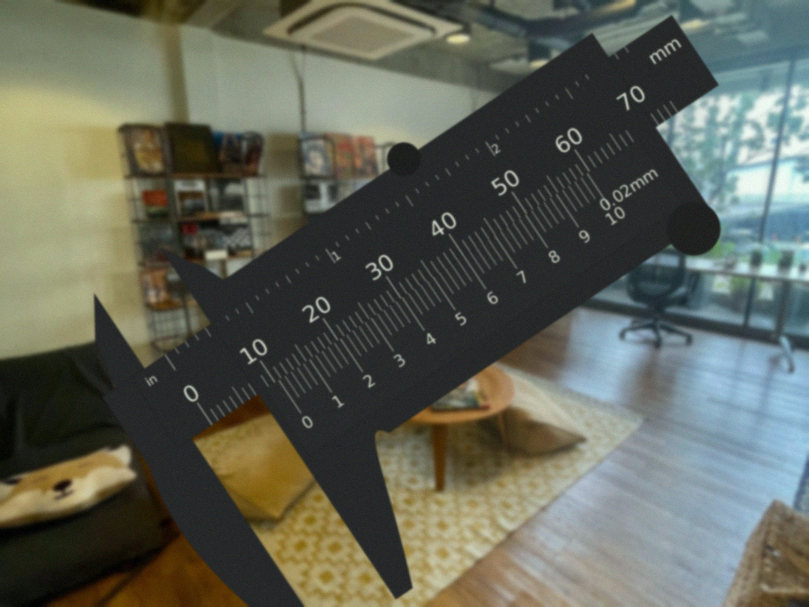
mm 10.6
